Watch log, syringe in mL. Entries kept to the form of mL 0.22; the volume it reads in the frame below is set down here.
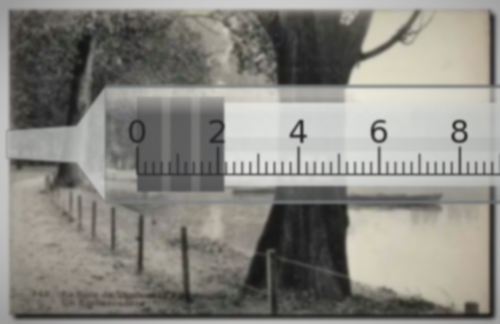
mL 0
